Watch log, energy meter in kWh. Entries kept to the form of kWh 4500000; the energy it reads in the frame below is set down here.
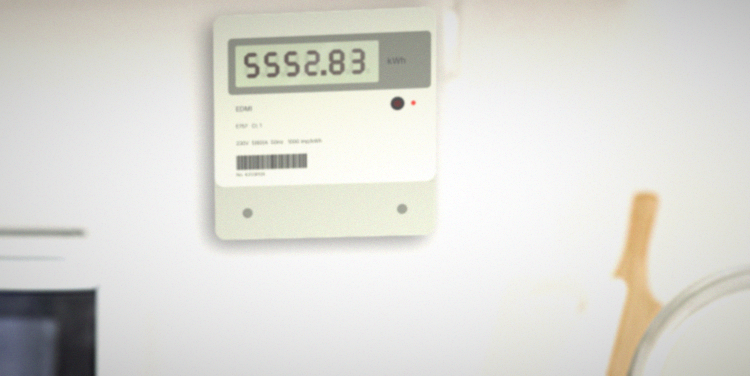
kWh 5552.83
